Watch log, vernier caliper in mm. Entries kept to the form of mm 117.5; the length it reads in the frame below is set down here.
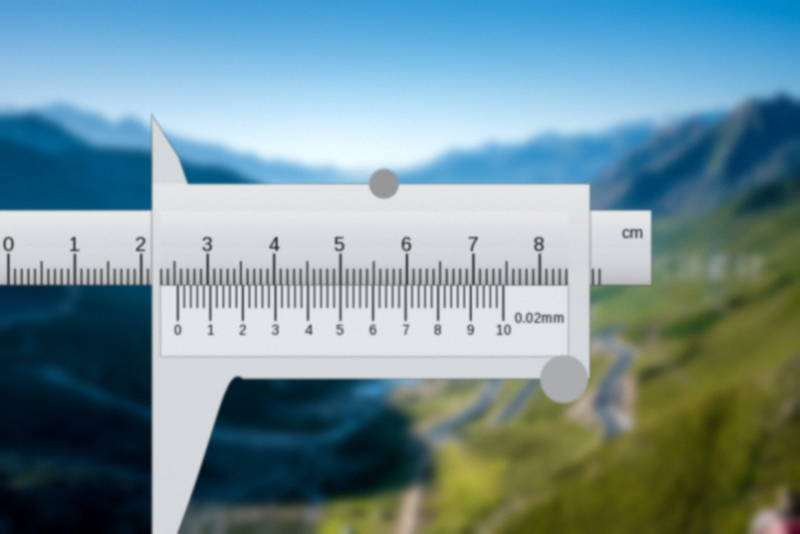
mm 25.5
